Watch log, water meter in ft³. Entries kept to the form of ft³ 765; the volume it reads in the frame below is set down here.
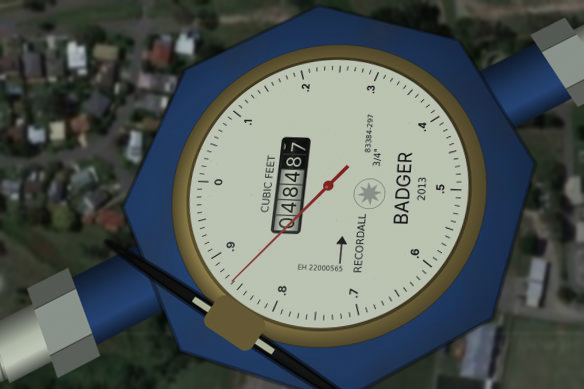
ft³ 48486.86
